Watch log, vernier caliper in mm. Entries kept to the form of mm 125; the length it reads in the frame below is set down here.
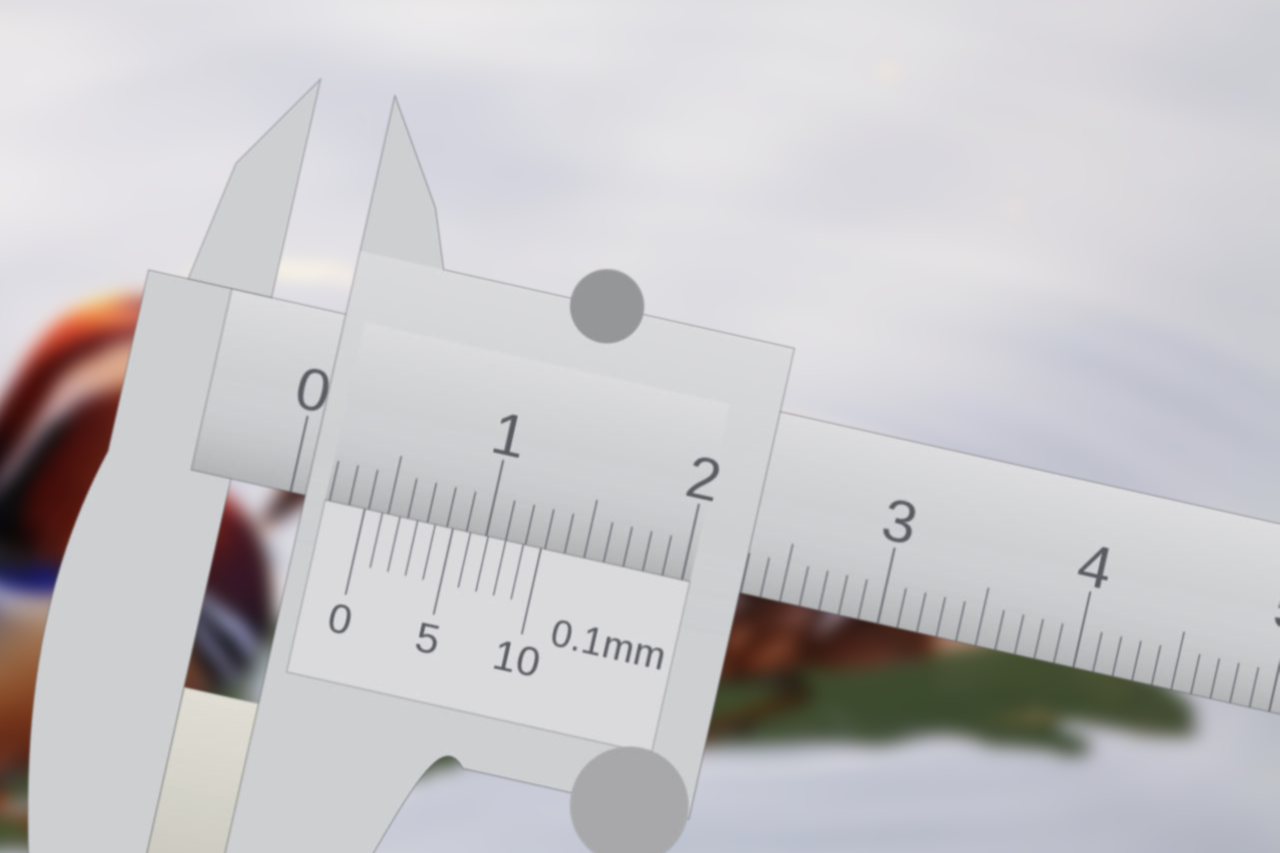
mm 3.8
